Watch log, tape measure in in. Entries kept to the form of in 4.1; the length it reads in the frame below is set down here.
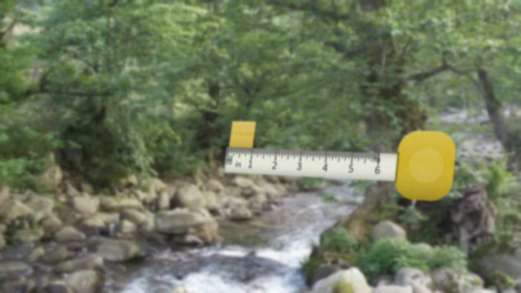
in 1
